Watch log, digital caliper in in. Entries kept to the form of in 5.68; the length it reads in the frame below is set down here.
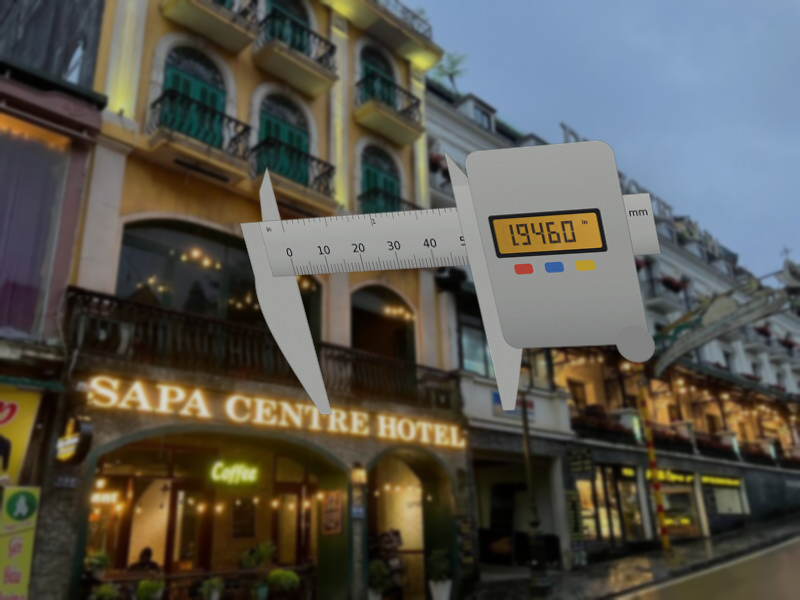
in 1.9460
